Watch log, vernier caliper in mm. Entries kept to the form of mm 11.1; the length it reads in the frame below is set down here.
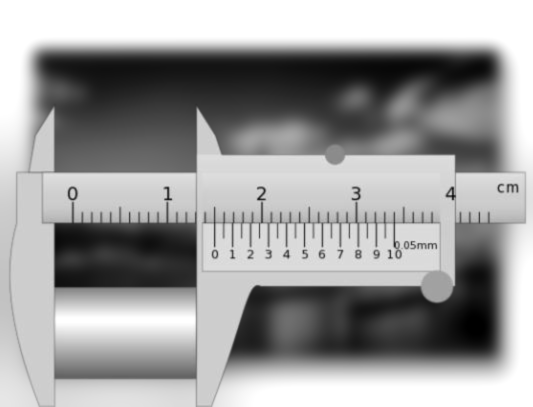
mm 15.0
